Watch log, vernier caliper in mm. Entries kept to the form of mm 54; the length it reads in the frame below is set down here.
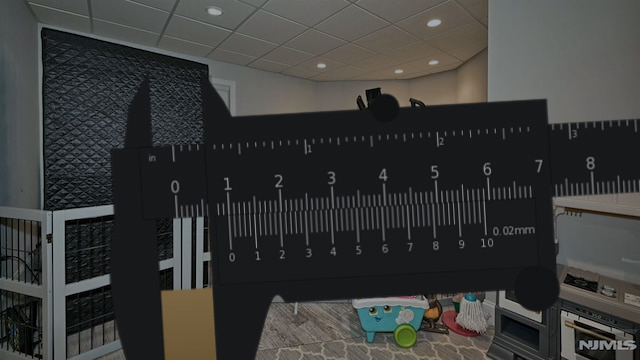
mm 10.0
